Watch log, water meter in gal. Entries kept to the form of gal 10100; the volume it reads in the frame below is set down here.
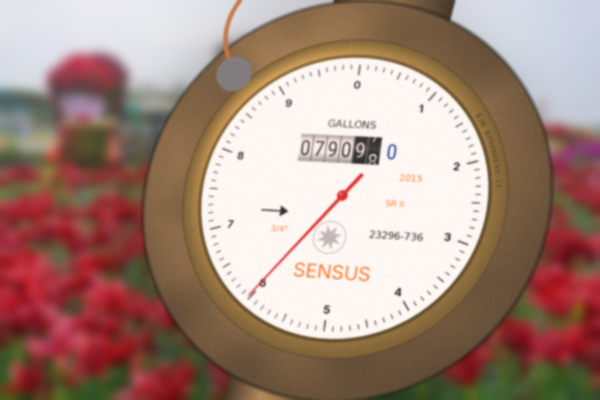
gal 790976.0
